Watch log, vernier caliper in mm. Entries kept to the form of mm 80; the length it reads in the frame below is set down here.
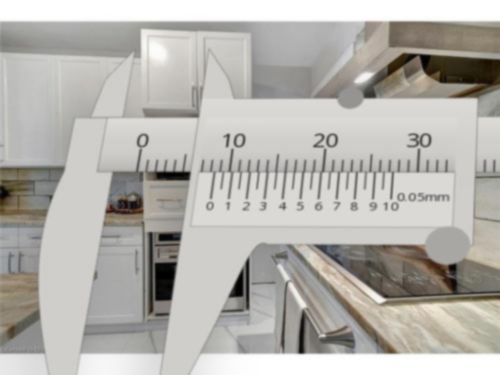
mm 8.4
